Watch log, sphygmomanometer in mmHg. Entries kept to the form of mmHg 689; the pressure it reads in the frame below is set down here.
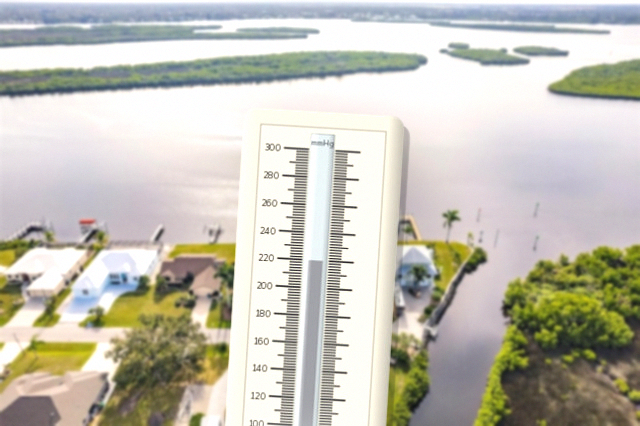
mmHg 220
